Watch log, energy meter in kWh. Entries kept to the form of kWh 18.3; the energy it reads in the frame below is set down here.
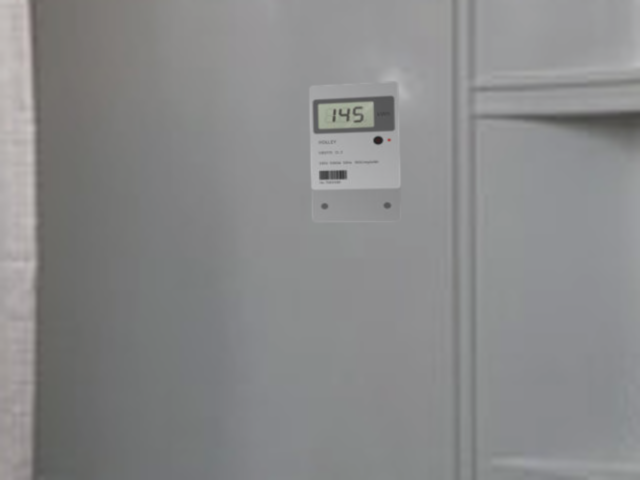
kWh 145
